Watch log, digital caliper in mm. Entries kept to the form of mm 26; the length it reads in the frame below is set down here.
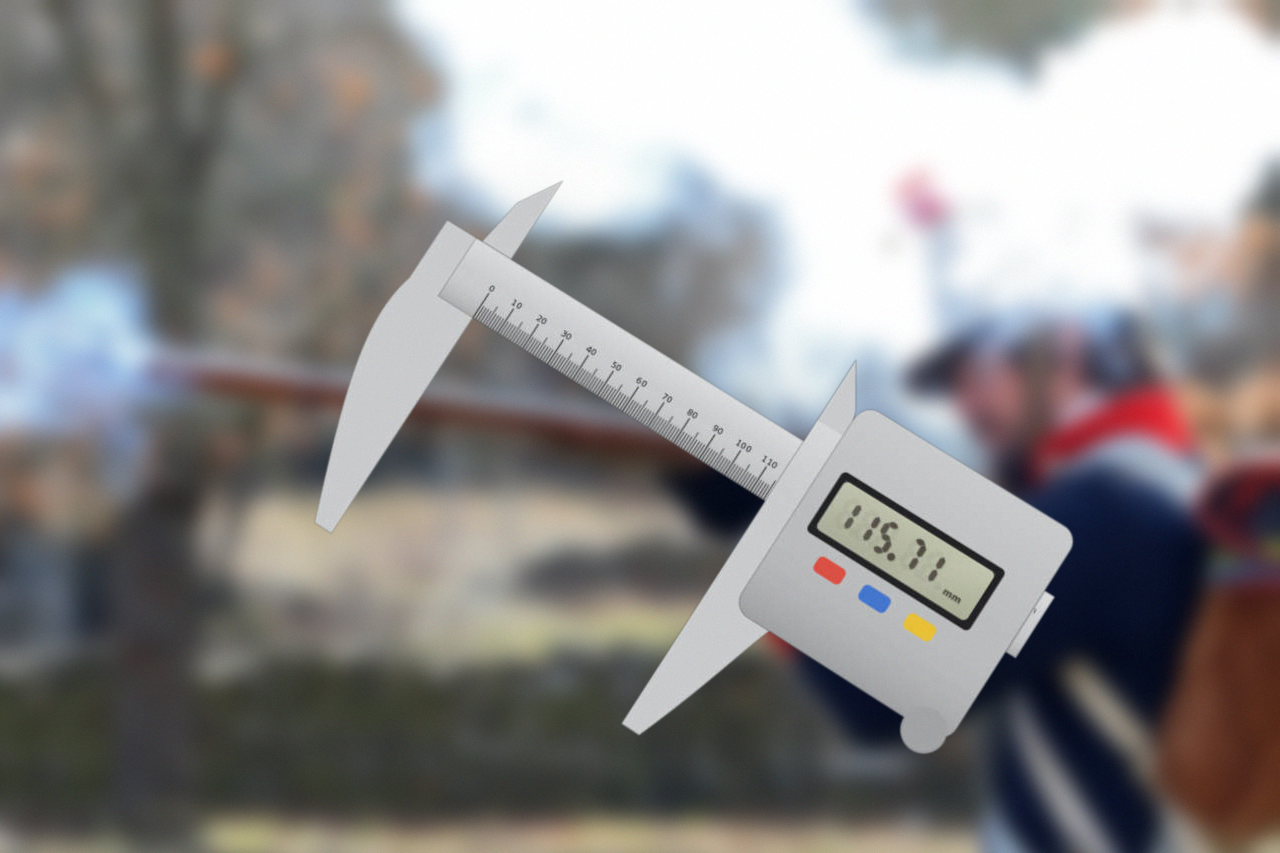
mm 115.71
